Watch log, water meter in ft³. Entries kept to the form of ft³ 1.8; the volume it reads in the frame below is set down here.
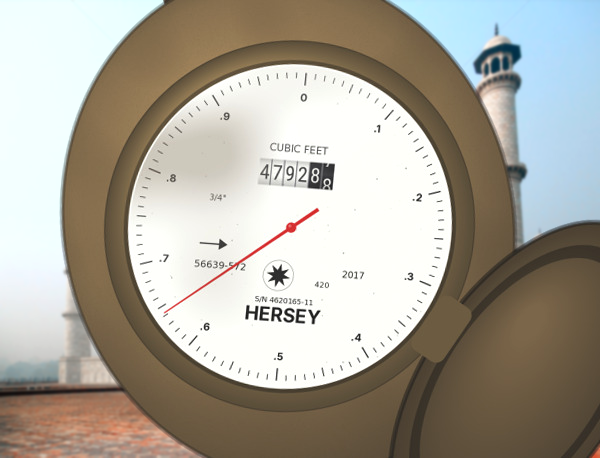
ft³ 479287.64
